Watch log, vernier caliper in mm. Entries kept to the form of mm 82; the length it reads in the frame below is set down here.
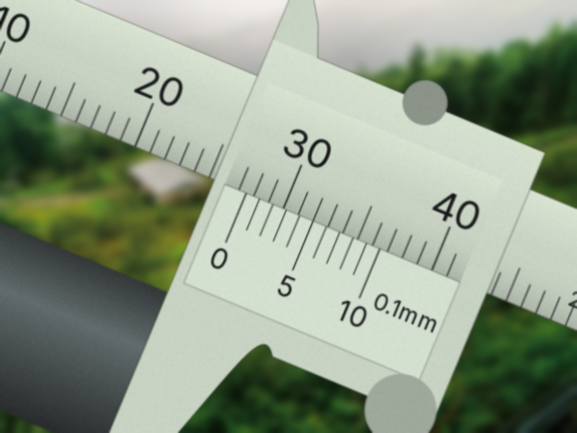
mm 27.5
